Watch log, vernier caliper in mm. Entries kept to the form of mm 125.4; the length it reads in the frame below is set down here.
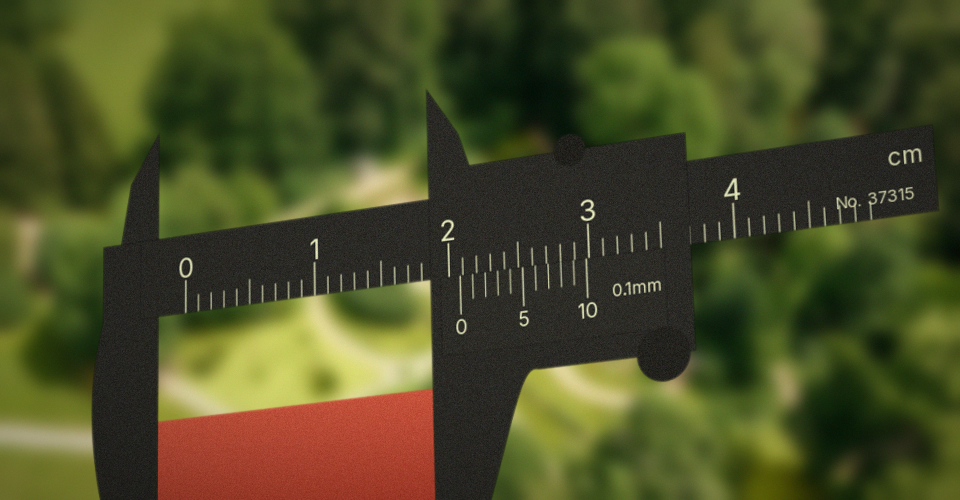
mm 20.8
